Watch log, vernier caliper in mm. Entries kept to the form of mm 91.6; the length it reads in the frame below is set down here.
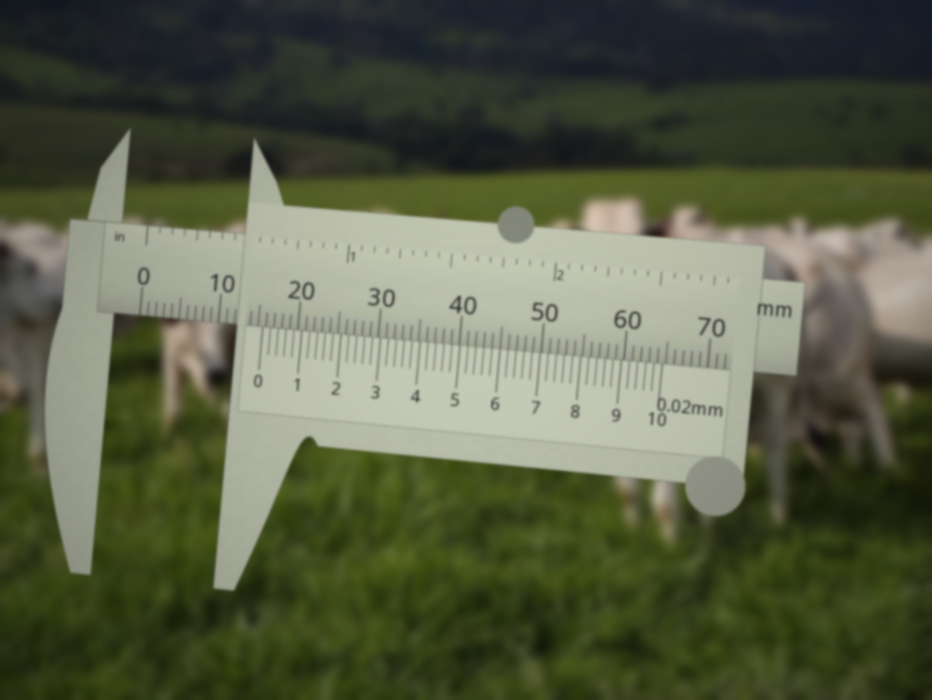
mm 15.6
